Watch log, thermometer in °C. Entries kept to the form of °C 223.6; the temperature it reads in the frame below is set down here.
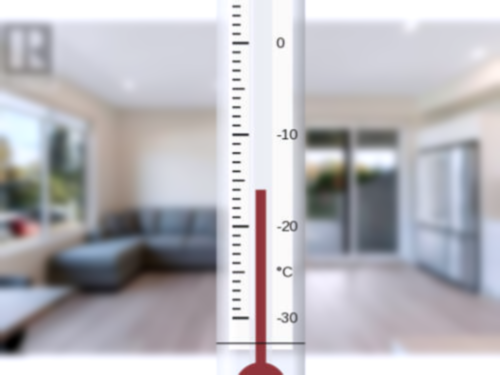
°C -16
